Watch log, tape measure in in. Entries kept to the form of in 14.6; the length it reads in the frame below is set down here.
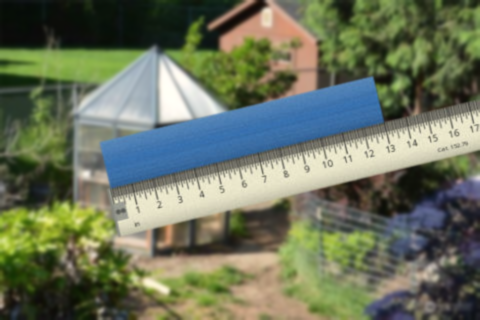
in 13
